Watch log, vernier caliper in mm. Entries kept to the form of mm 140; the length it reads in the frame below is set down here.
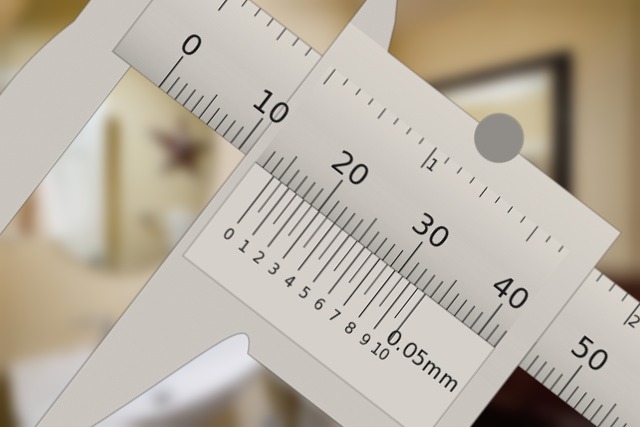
mm 14.4
